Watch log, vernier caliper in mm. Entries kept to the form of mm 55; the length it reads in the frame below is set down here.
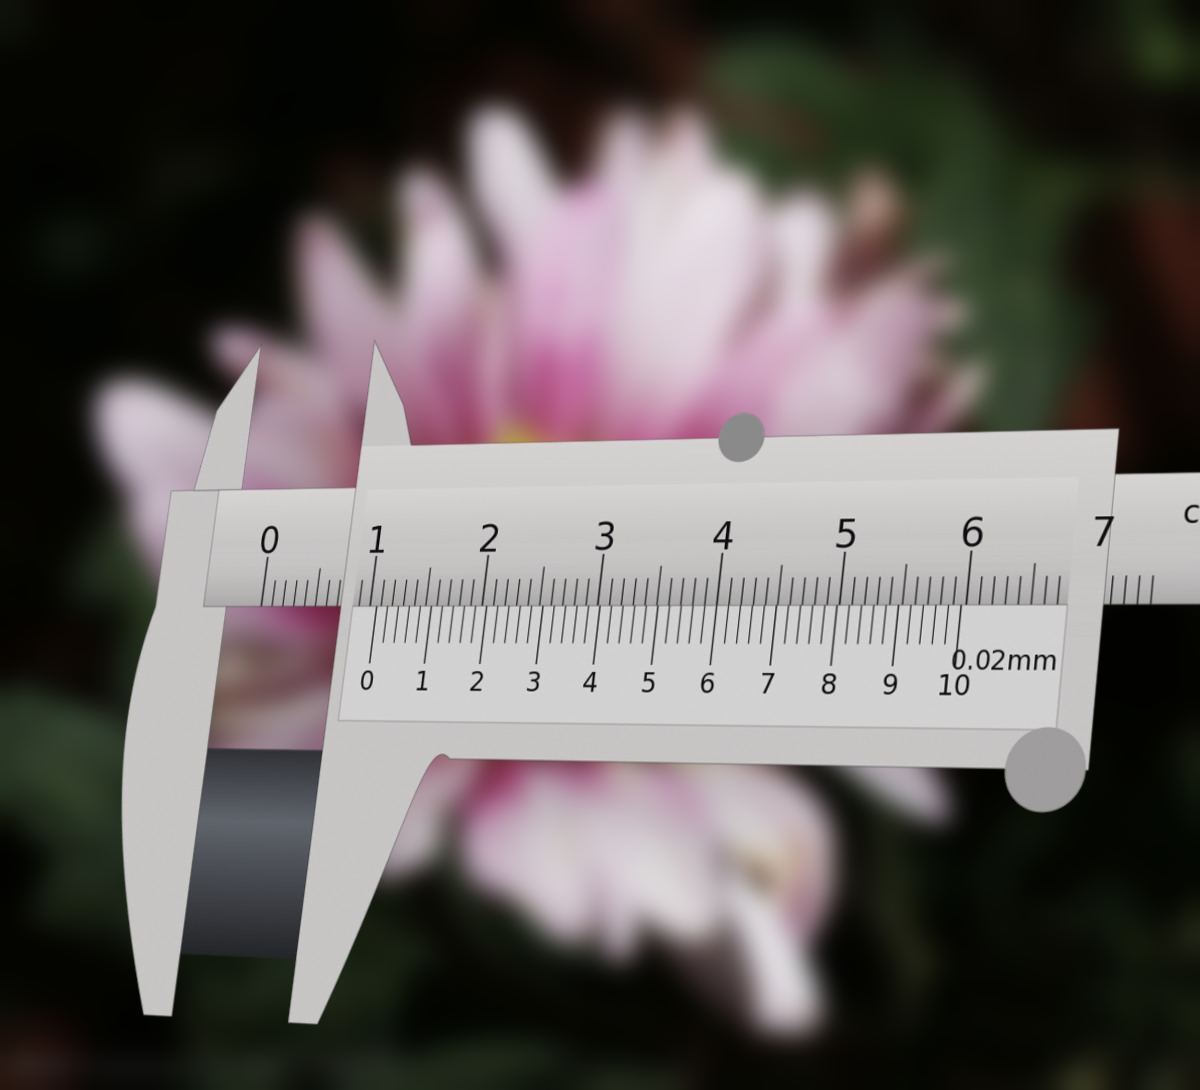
mm 10.6
